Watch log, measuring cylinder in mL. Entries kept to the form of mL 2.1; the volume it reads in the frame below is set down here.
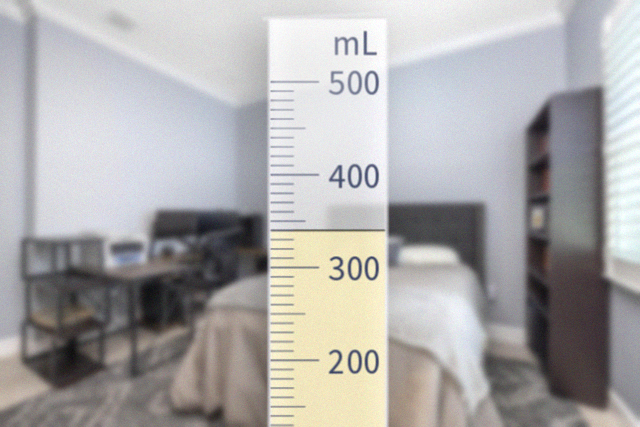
mL 340
